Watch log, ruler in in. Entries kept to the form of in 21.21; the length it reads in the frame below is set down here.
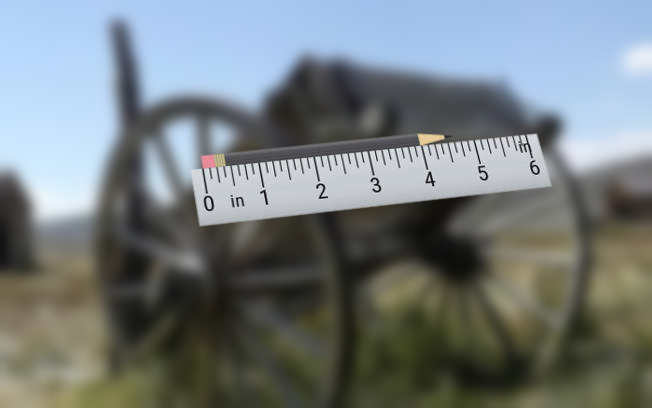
in 4.625
